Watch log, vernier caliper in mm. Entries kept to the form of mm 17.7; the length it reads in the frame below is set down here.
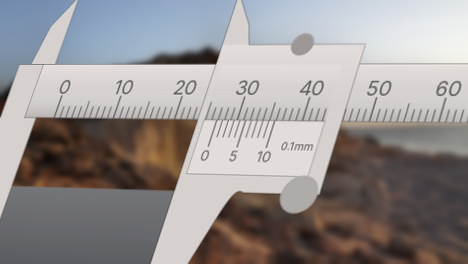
mm 26.8
